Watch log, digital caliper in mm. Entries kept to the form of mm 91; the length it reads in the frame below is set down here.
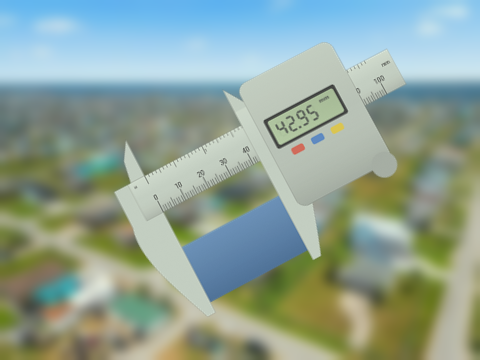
mm 42.95
